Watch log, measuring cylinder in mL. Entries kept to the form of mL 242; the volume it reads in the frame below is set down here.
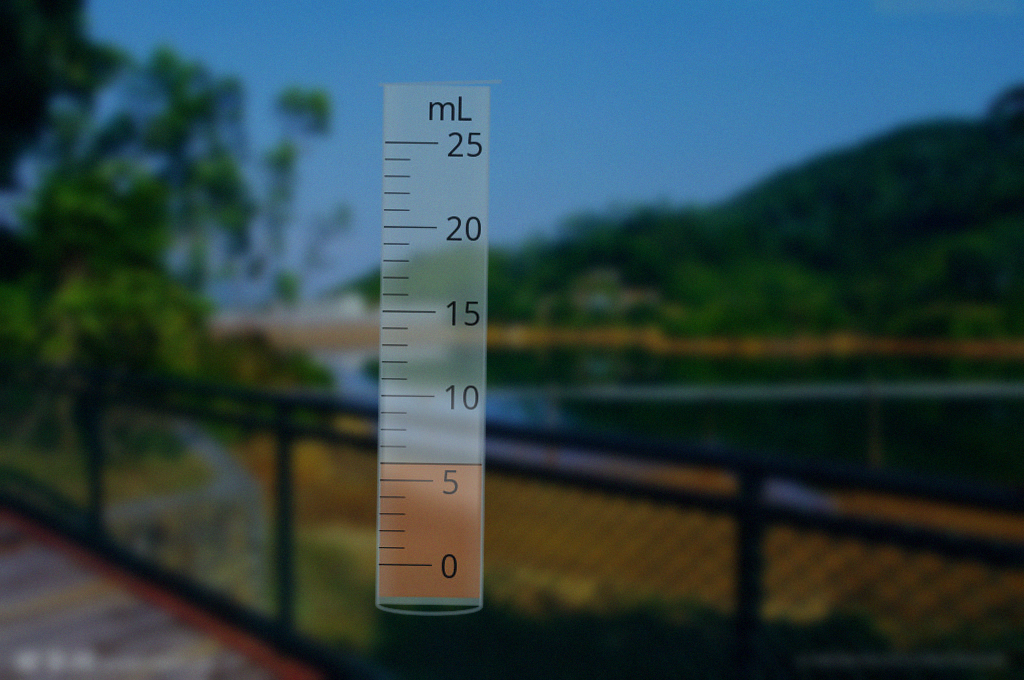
mL 6
